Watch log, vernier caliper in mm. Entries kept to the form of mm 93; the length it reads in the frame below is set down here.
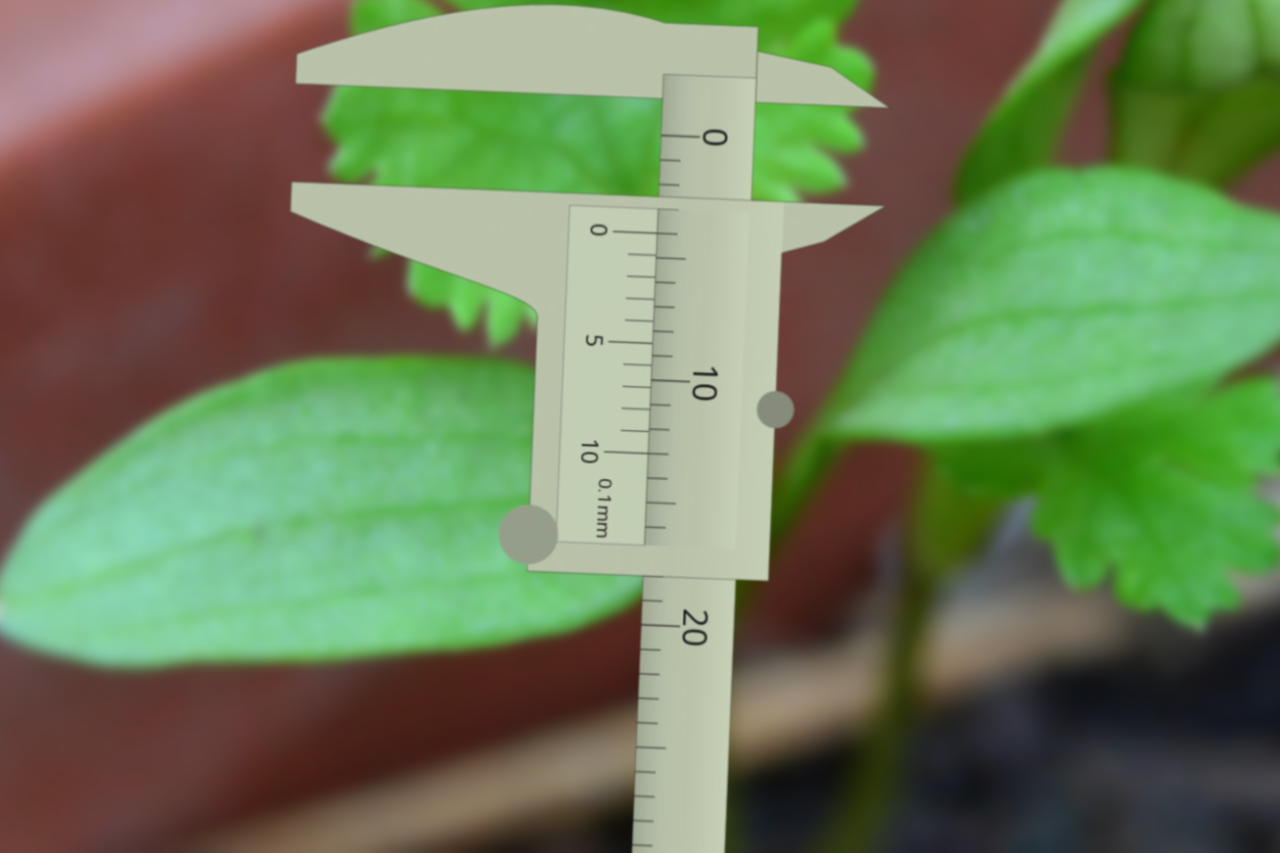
mm 4.0
